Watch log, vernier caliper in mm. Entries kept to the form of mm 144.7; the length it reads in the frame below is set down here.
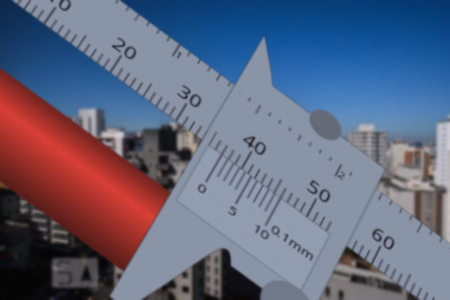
mm 37.0
